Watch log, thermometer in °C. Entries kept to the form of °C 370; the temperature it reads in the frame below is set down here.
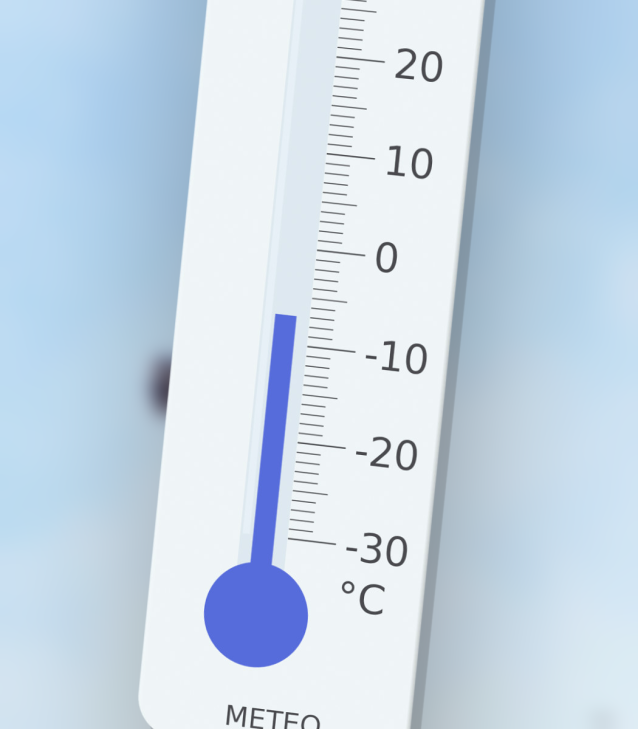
°C -7
